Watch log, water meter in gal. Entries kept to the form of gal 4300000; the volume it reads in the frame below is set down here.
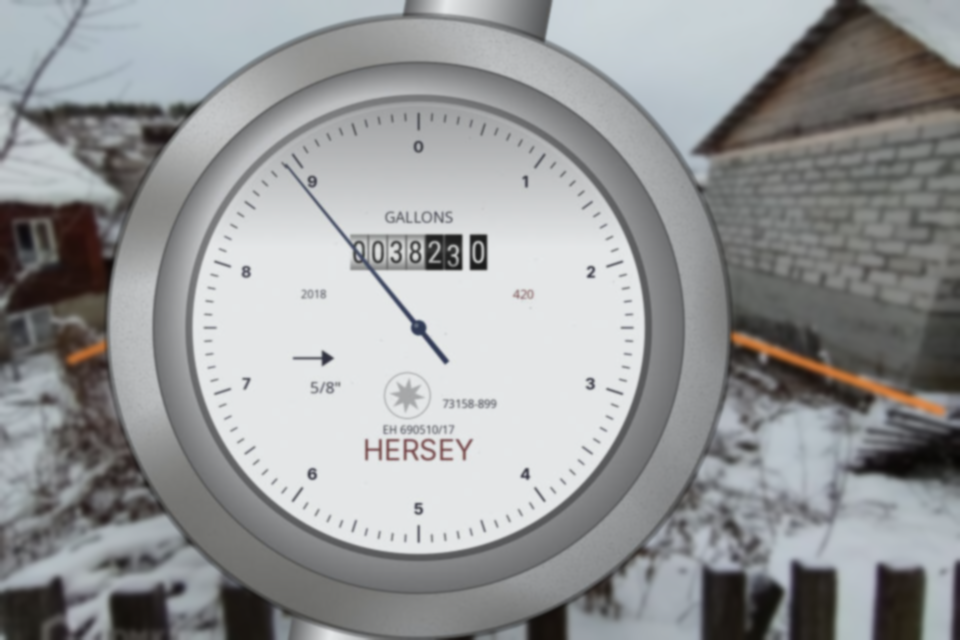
gal 38228.9
